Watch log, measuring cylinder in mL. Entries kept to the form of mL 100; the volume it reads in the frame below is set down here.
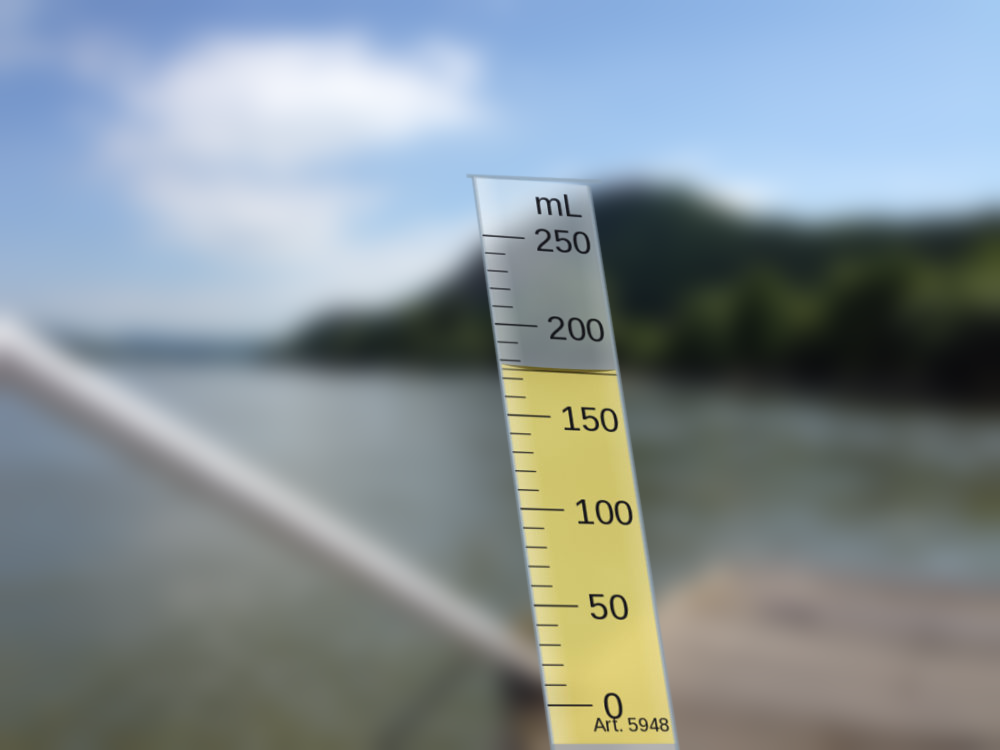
mL 175
